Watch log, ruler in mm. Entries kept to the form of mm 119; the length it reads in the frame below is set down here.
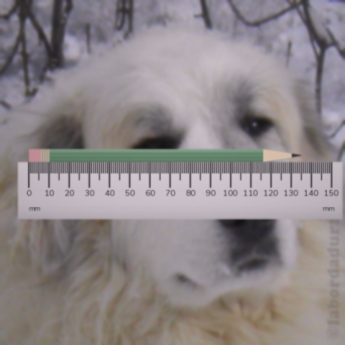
mm 135
